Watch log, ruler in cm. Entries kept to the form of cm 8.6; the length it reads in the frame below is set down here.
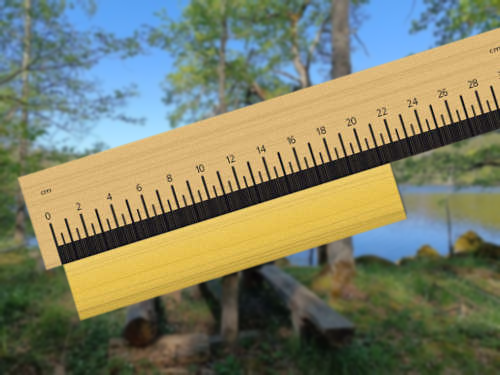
cm 21.5
